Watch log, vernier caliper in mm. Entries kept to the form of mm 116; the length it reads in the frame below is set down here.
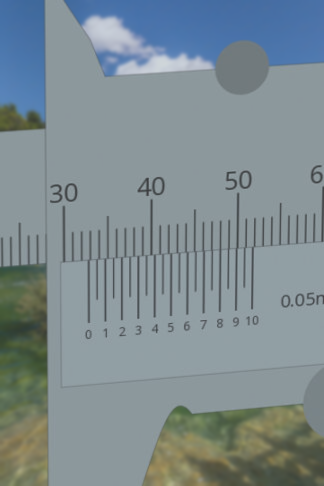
mm 32.8
